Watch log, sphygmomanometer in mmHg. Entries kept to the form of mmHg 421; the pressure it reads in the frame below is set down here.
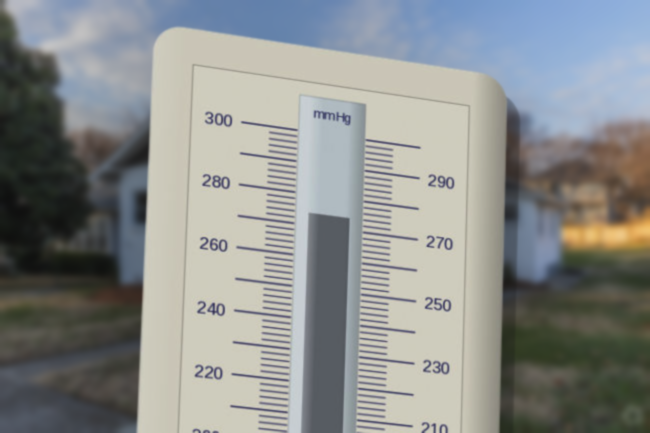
mmHg 274
